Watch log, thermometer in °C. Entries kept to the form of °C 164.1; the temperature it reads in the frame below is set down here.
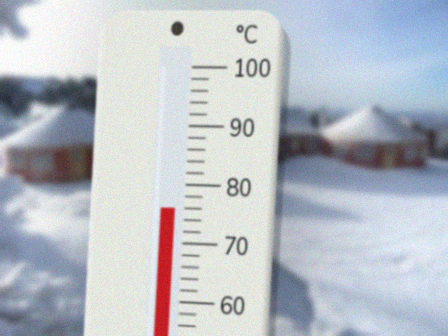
°C 76
